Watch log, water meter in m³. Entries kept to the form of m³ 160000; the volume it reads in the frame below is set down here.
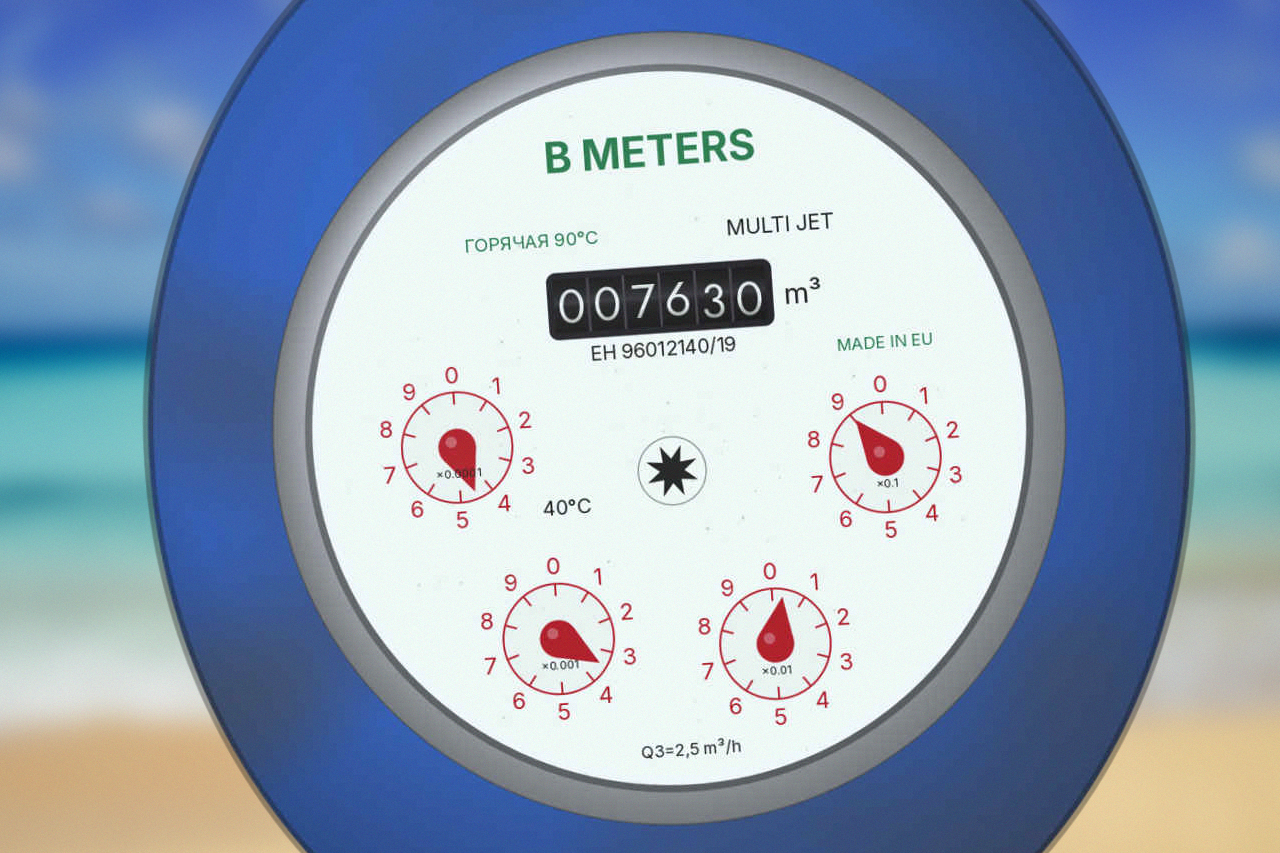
m³ 7629.9034
